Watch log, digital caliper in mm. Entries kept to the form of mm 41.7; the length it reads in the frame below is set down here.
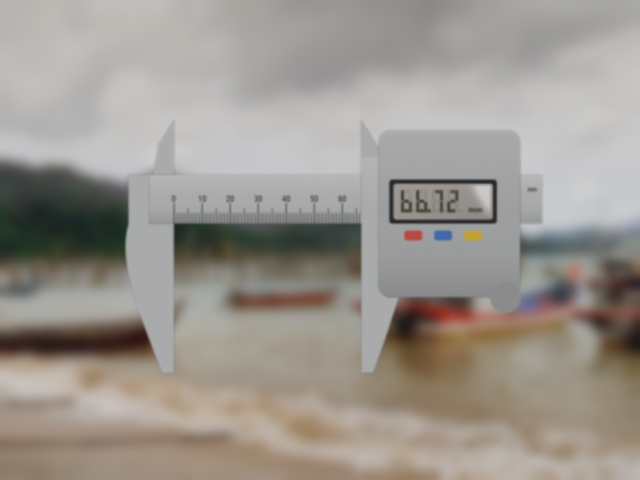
mm 66.72
